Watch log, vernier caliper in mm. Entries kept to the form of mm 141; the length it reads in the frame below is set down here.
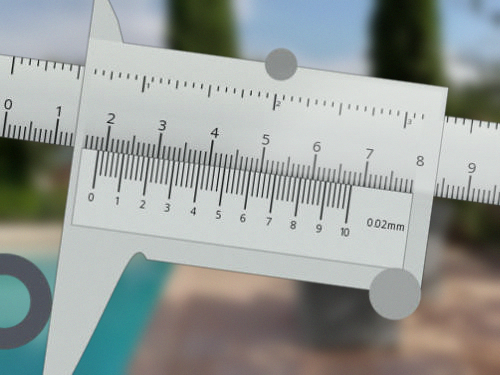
mm 18.5
